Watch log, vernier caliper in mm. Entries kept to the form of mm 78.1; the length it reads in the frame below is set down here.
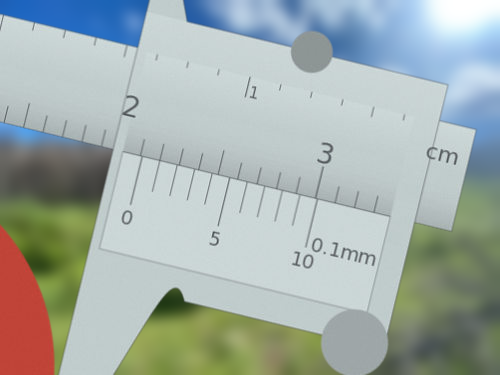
mm 21.1
